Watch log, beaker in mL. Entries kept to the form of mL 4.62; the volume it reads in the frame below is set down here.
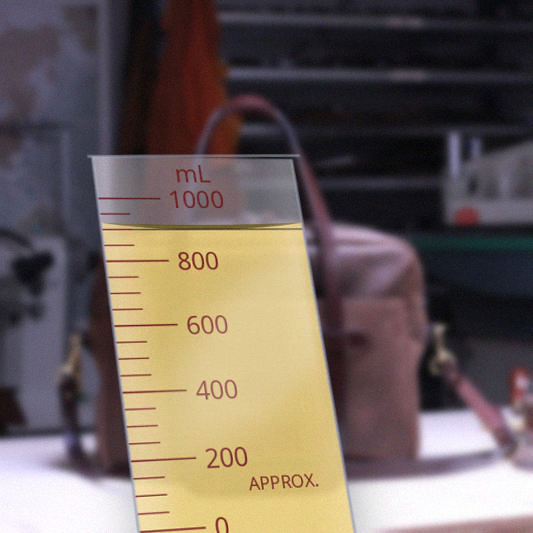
mL 900
